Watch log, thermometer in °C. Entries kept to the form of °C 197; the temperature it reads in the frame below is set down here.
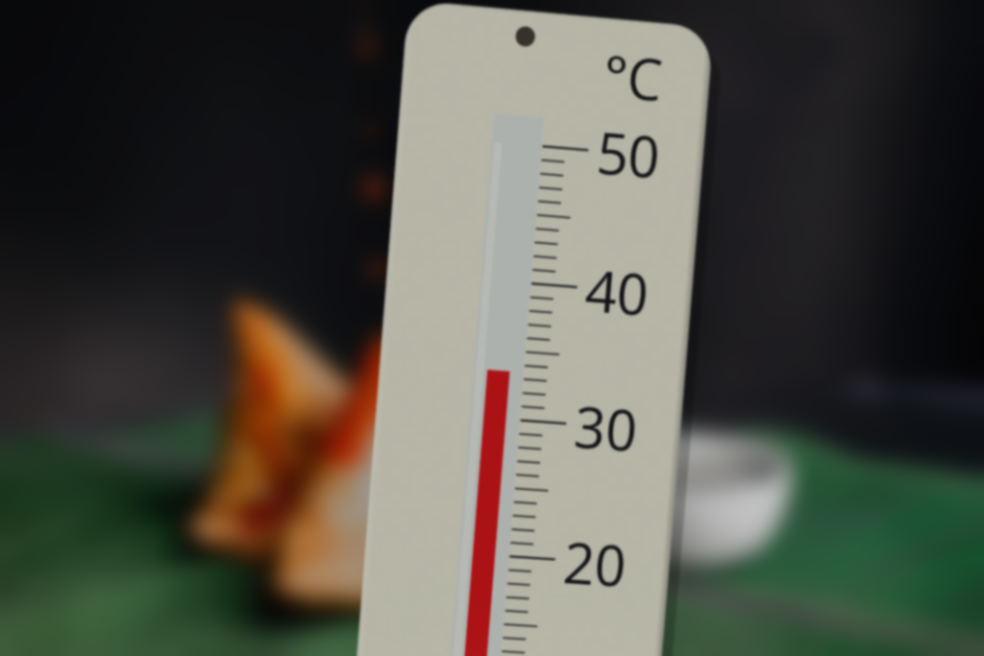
°C 33.5
